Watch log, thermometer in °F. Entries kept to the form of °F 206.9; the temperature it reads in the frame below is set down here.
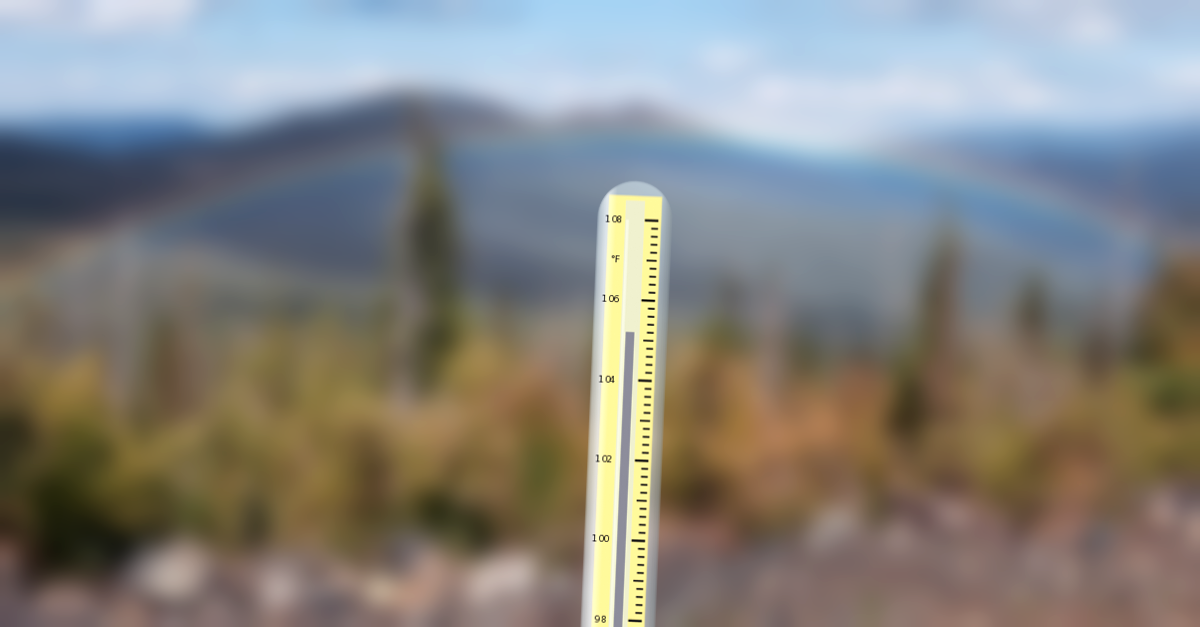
°F 105.2
